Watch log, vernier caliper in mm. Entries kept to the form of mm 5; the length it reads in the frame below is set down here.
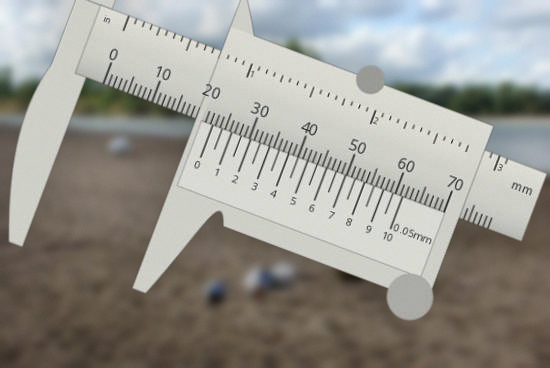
mm 22.5
